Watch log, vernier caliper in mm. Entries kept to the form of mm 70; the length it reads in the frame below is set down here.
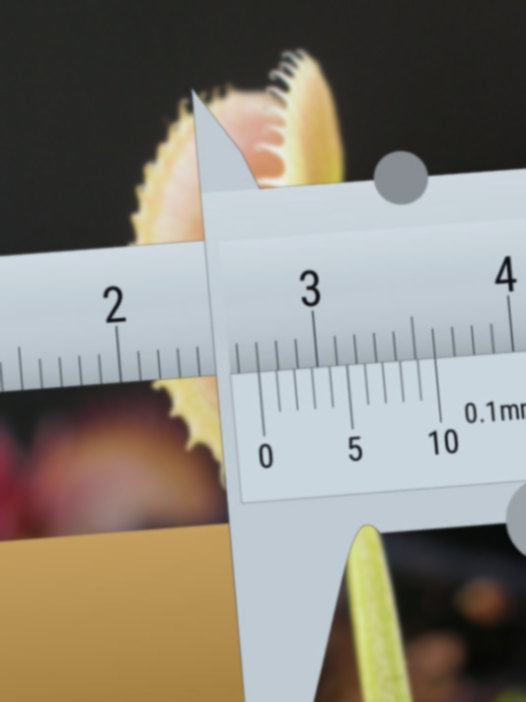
mm 27.0
